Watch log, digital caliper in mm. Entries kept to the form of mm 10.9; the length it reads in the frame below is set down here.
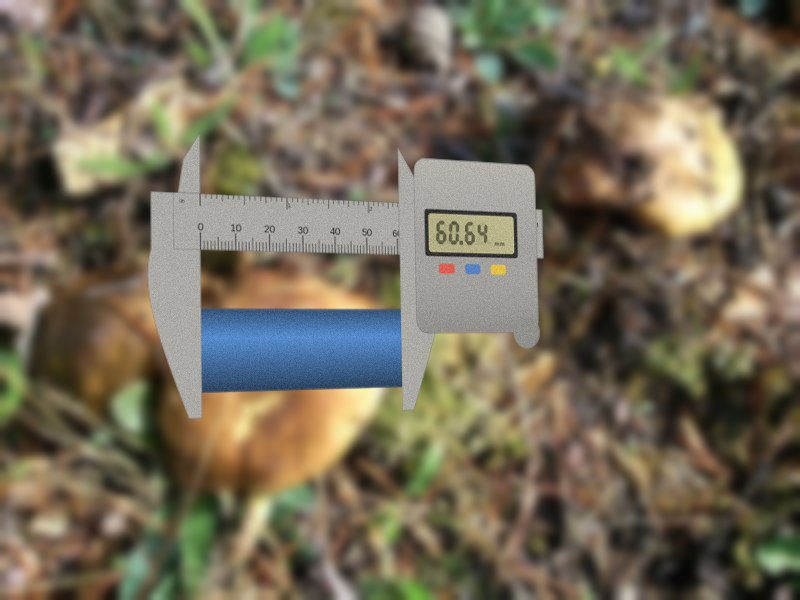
mm 60.64
